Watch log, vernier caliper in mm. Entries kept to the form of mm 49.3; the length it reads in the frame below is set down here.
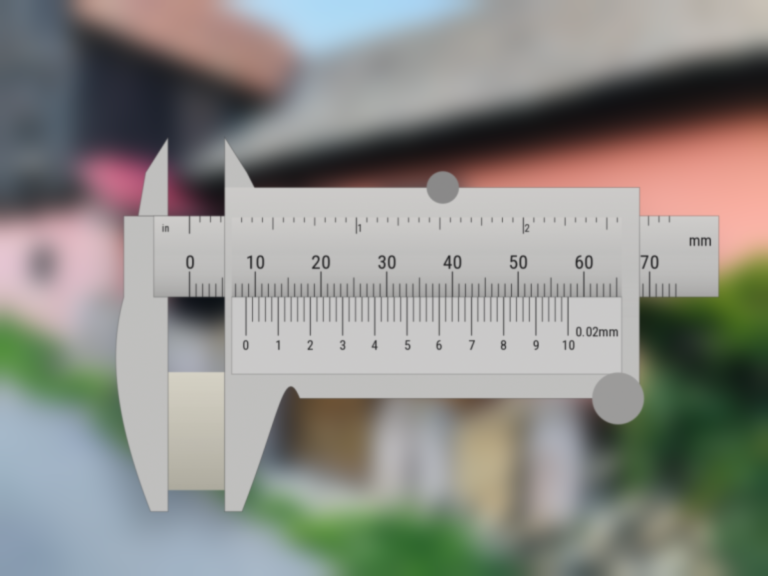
mm 8.6
